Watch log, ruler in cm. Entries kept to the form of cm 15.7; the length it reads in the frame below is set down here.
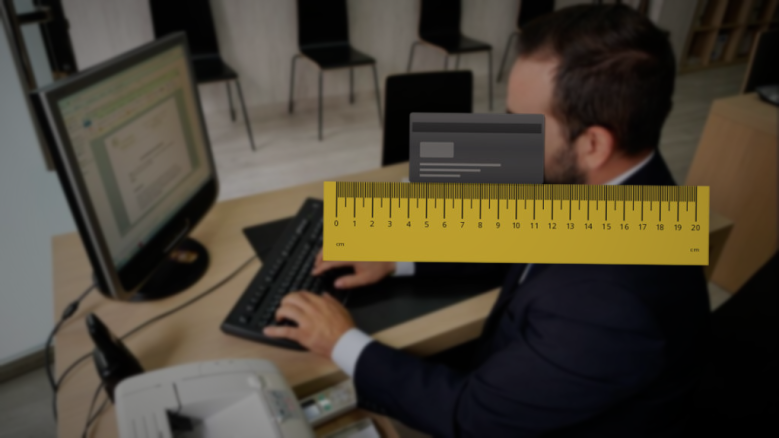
cm 7.5
